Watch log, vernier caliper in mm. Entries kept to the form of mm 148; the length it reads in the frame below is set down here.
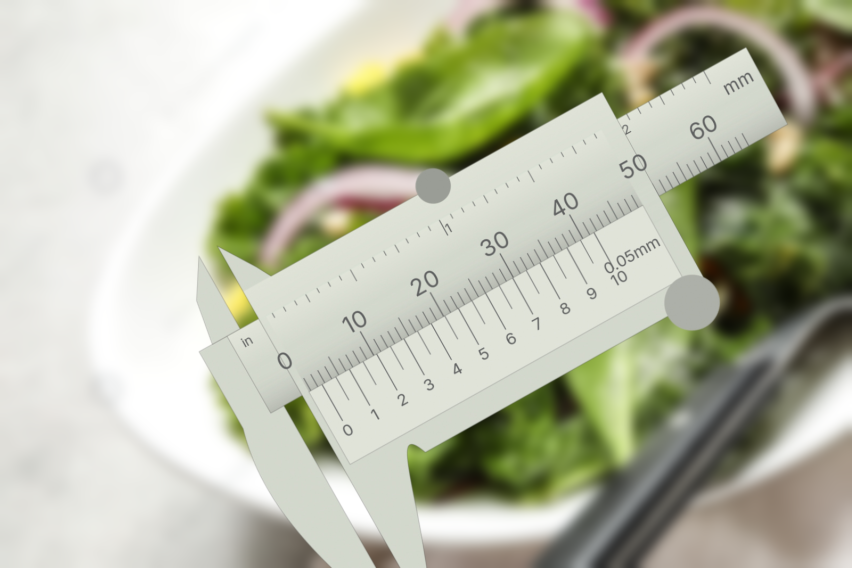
mm 2.6
